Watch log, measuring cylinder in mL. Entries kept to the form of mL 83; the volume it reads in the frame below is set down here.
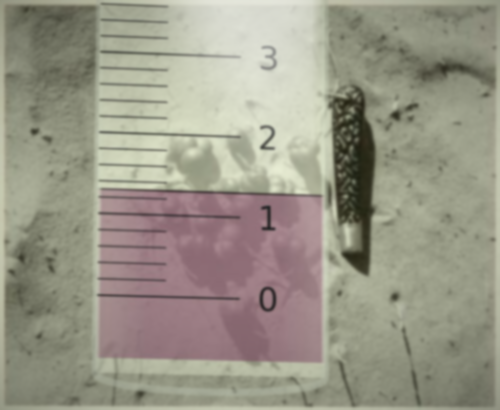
mL 1.3
